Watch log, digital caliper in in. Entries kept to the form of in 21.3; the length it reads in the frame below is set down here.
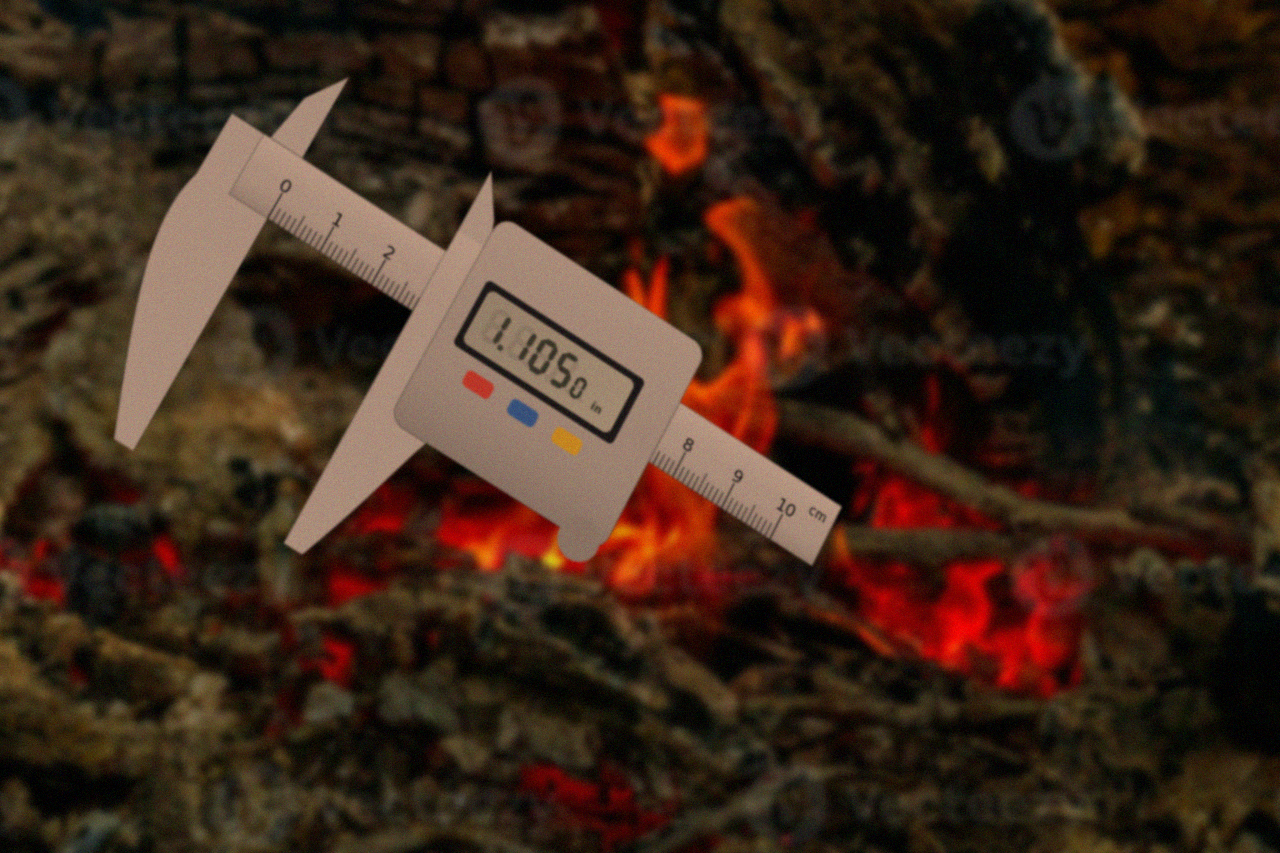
in 1.1050
